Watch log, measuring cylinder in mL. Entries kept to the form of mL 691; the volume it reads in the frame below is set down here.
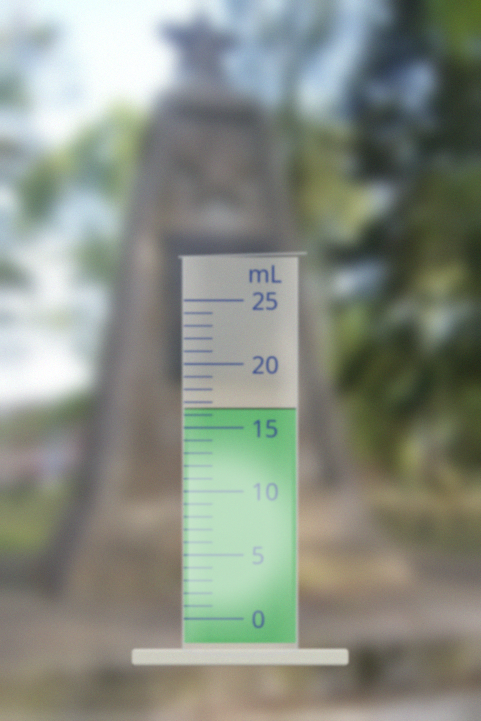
mL 16.5
